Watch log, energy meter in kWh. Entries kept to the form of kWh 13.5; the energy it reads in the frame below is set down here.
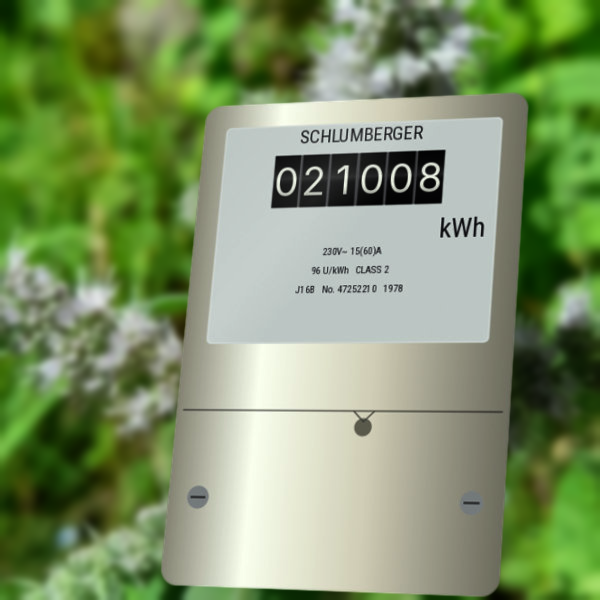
kWh 21008
